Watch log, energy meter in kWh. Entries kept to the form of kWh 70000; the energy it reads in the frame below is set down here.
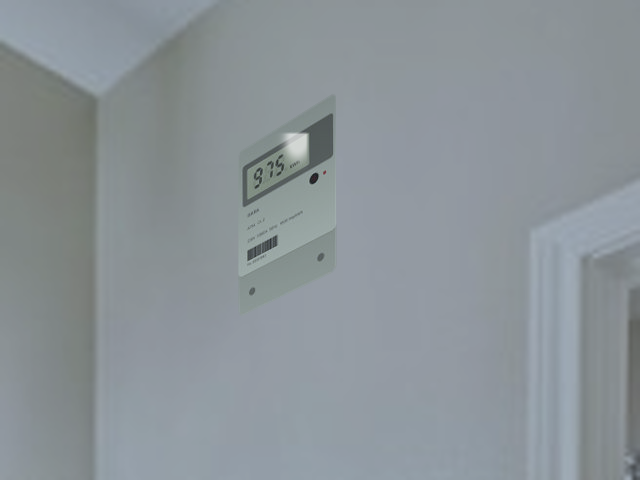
kWh 975
